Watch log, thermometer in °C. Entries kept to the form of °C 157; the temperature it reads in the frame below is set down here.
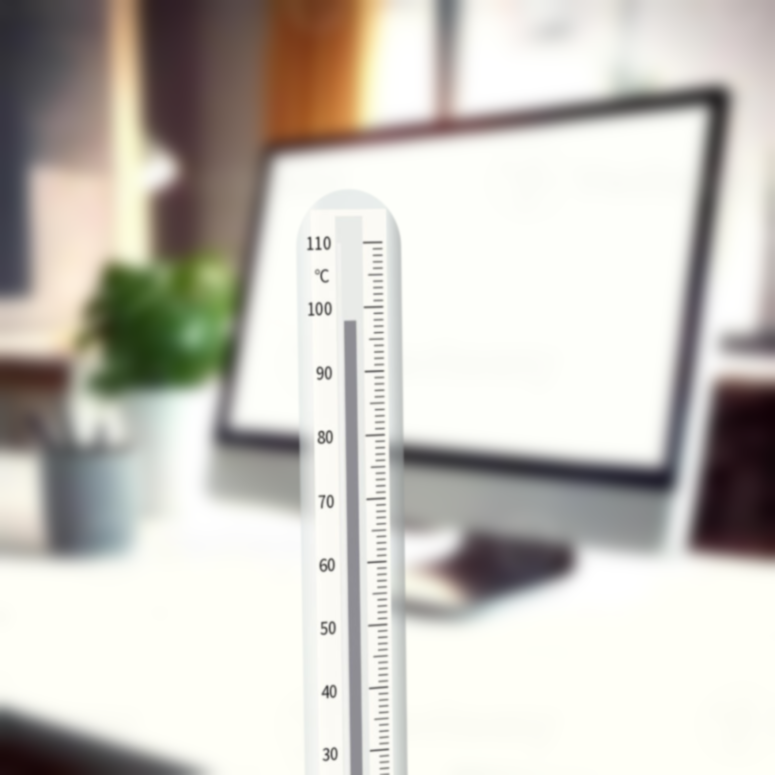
°C 98
